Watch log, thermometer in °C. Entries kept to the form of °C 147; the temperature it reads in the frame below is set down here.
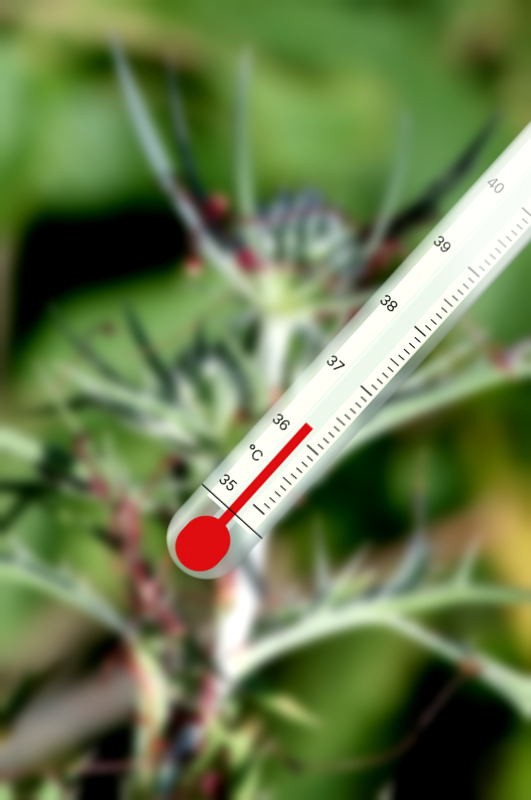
°C 36.2
